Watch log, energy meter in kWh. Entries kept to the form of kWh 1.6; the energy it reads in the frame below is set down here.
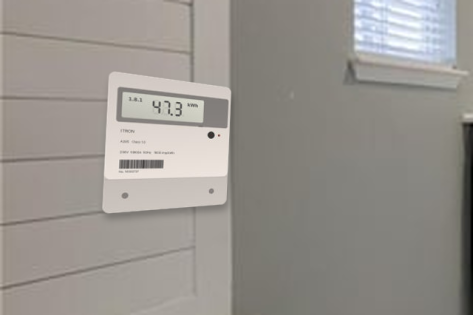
kWh 47.3
